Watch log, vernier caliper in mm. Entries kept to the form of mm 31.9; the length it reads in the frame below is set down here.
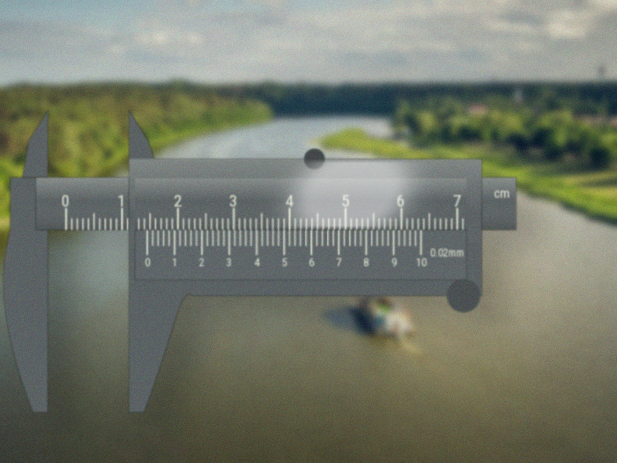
mm 14.5
